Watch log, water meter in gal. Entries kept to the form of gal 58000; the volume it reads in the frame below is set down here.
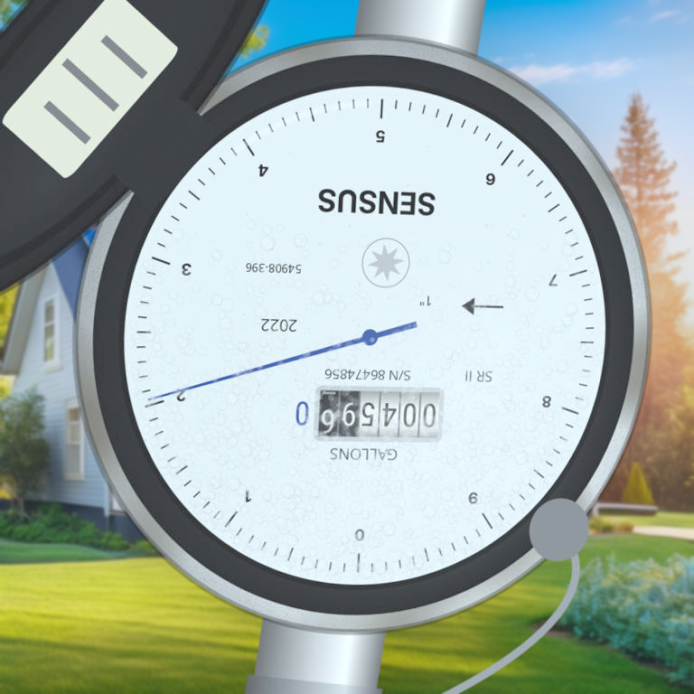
gal 45962.0
